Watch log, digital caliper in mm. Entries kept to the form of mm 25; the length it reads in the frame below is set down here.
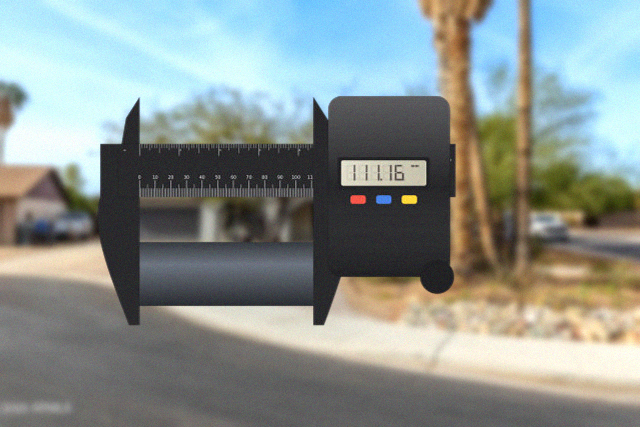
mm 111.16
